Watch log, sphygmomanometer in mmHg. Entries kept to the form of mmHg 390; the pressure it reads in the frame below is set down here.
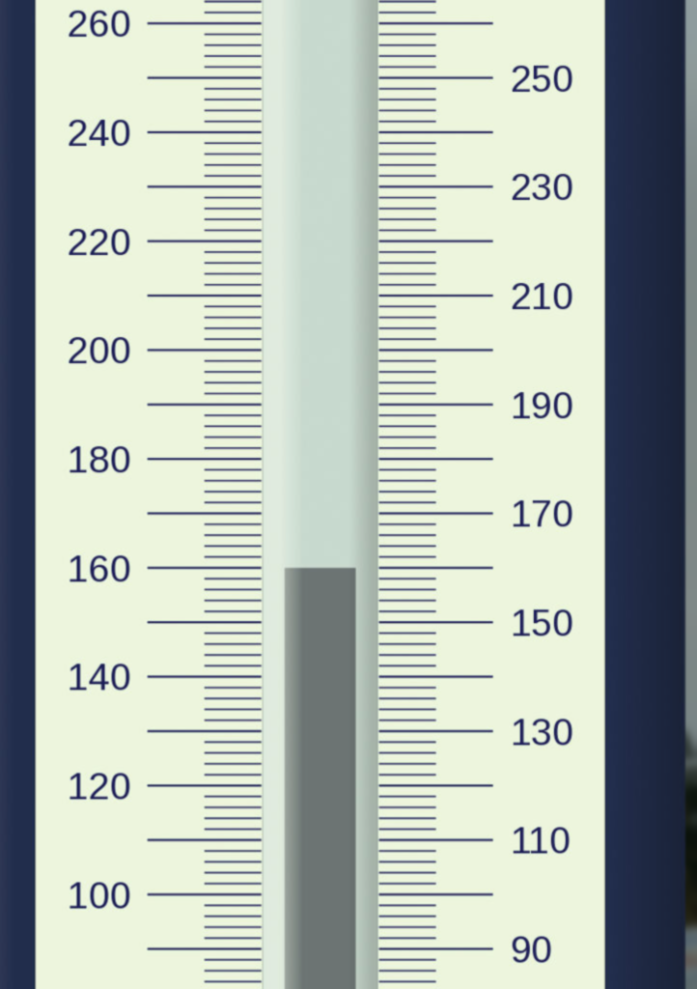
mmHg 160
